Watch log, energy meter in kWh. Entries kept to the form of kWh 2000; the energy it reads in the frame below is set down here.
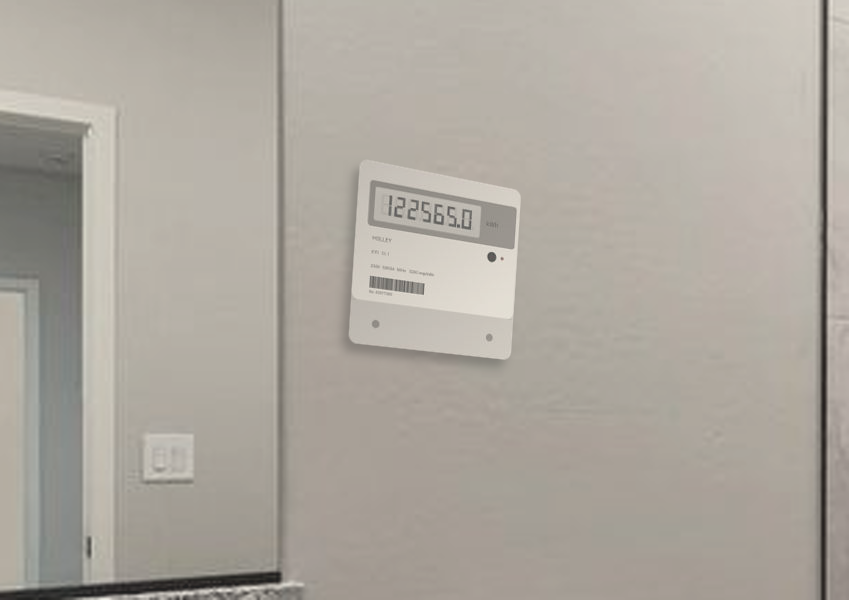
kWh 122565.0
